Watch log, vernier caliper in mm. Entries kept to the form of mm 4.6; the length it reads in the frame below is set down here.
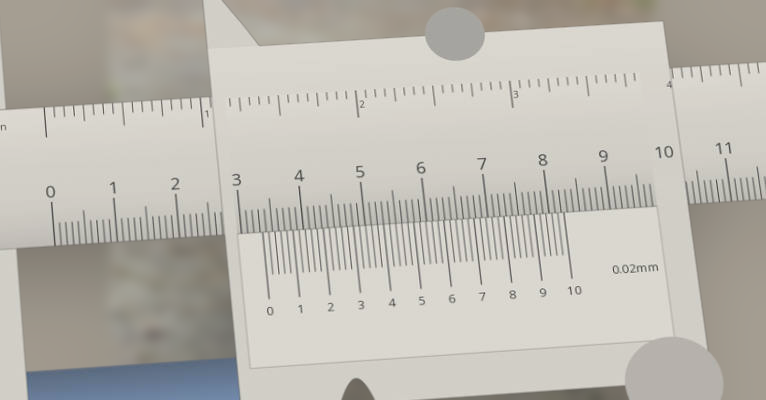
mm 33.4
